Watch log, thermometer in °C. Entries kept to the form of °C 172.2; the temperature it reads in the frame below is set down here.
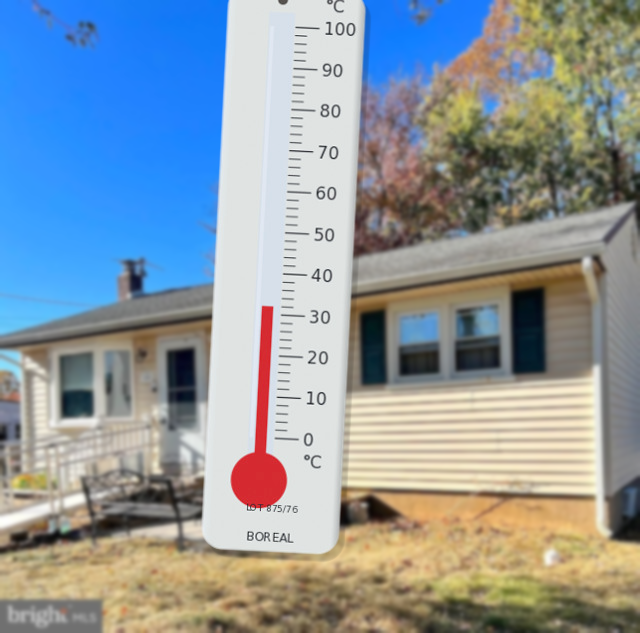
°C 32
